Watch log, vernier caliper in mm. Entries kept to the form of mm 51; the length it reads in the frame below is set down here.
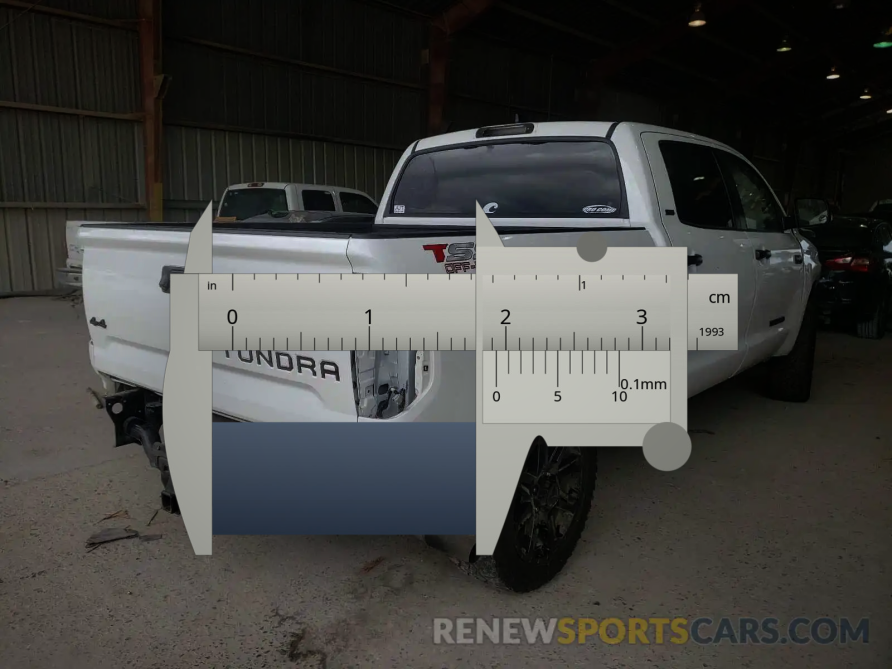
mm 19.3
